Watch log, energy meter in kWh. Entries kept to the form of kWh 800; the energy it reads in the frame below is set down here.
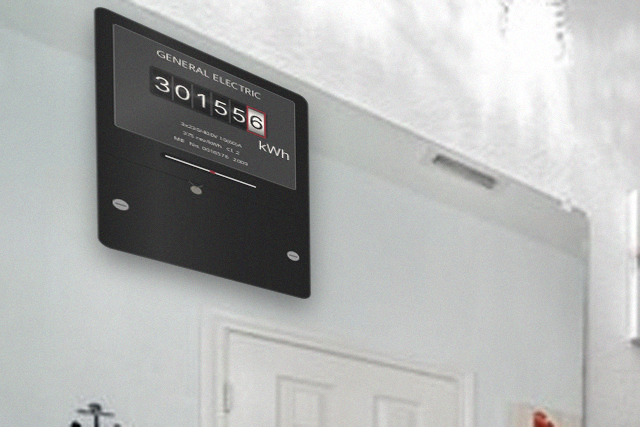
kWh 30155.6
